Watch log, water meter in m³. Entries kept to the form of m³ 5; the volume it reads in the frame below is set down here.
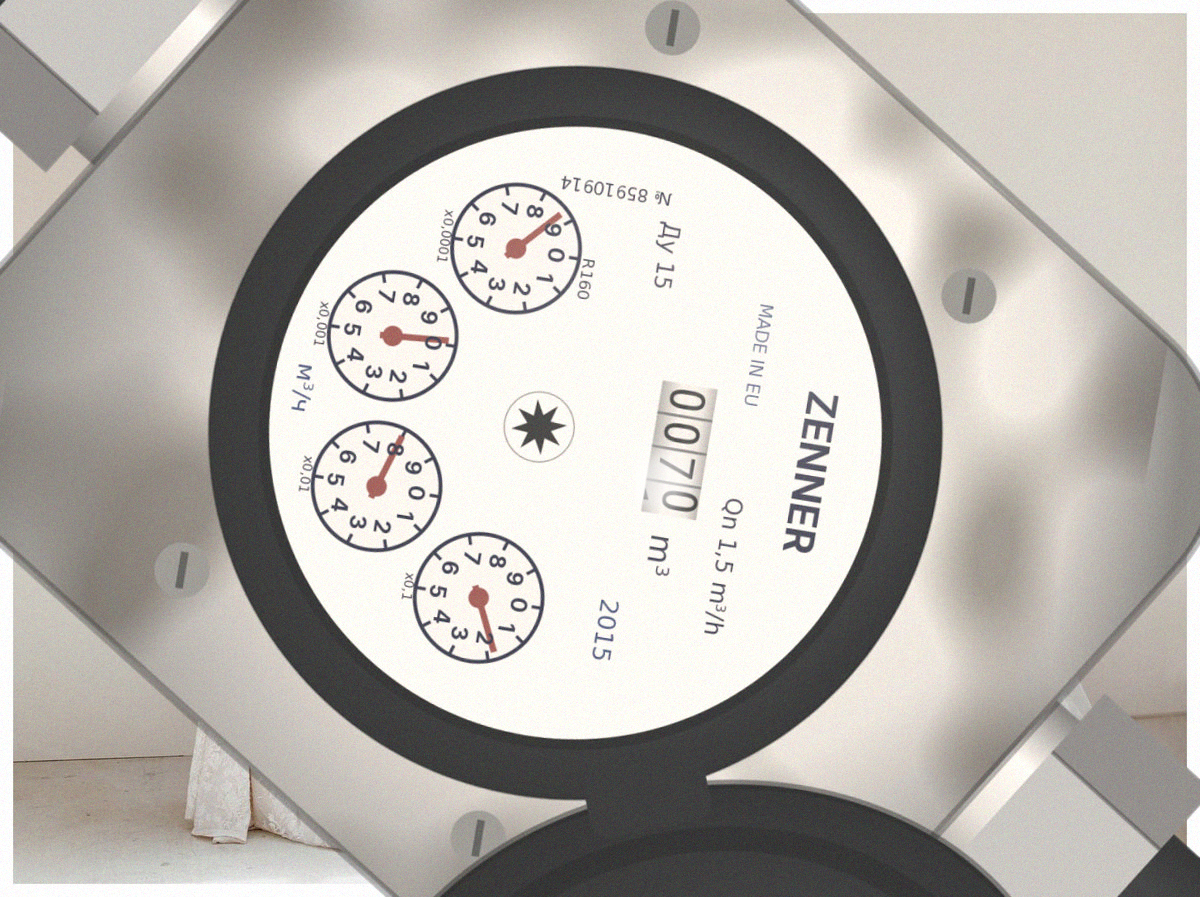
m³ 70.1798
